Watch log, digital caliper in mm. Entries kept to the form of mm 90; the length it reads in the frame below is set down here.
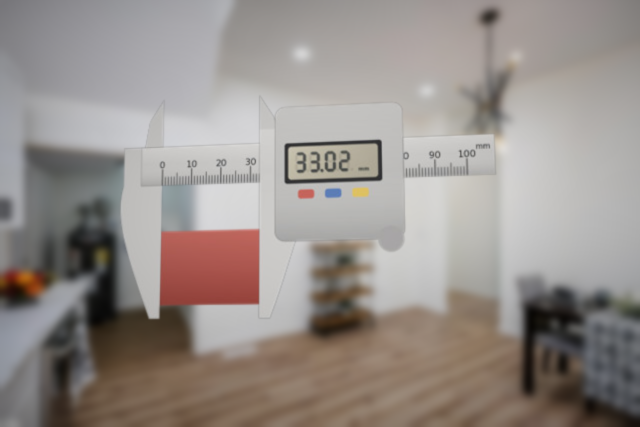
mm 33.02
